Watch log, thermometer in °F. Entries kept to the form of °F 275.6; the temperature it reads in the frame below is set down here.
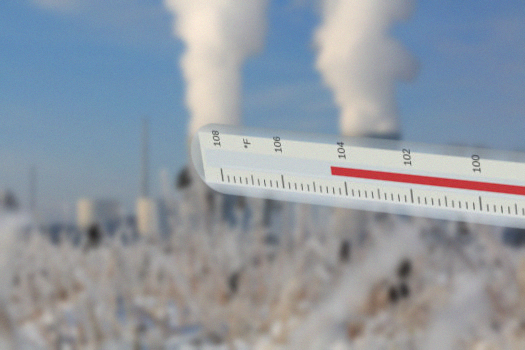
°F 104.4
